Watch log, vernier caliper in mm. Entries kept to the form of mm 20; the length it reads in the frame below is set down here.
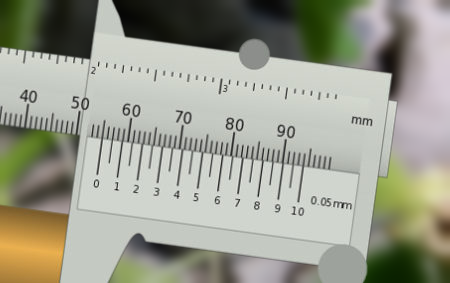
mm 55.0
